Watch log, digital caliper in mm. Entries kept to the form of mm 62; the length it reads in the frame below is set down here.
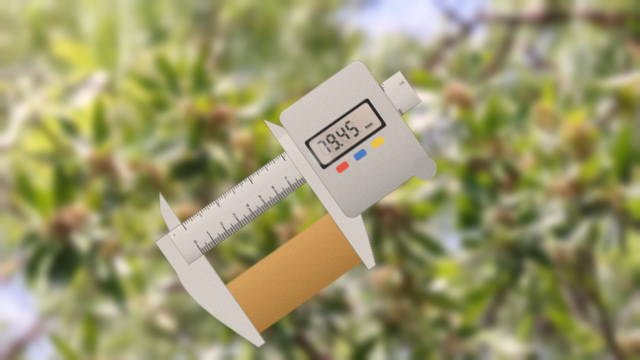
mm 79.45
